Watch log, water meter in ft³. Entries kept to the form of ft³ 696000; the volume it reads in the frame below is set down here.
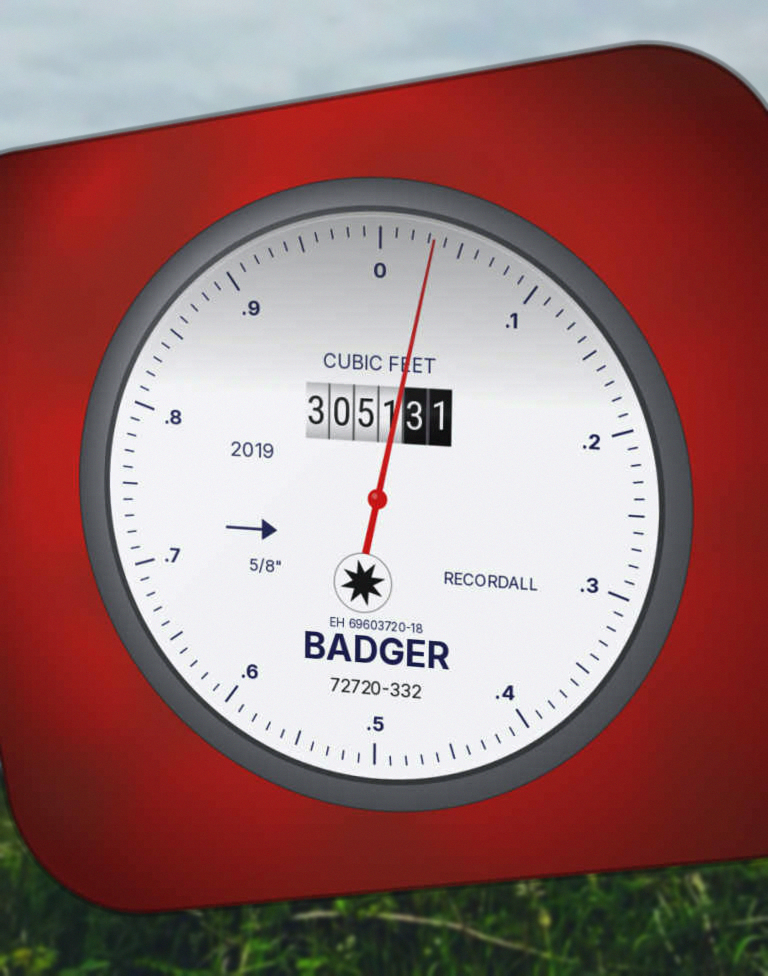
ft³ 305131.03
